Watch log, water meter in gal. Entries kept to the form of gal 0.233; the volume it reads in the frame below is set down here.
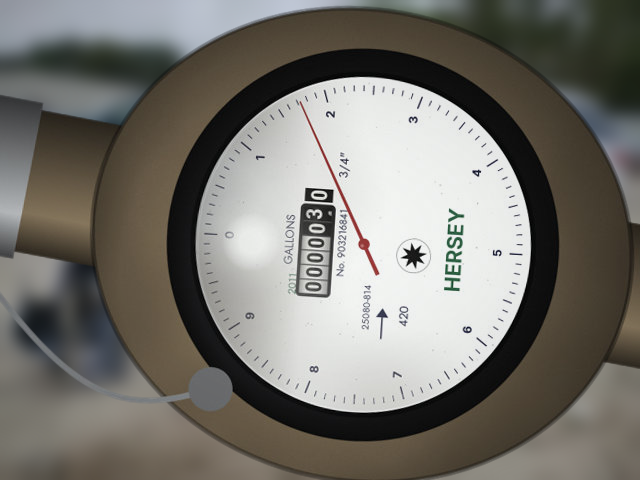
gal 31.7
